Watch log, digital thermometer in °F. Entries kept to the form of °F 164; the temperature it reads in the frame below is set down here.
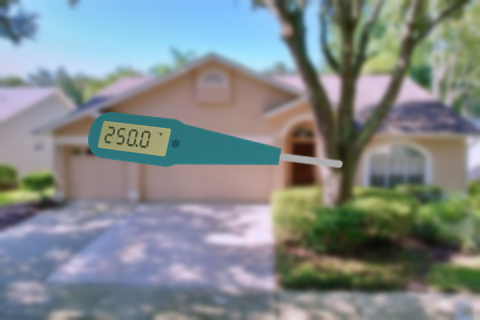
°F 250.0
